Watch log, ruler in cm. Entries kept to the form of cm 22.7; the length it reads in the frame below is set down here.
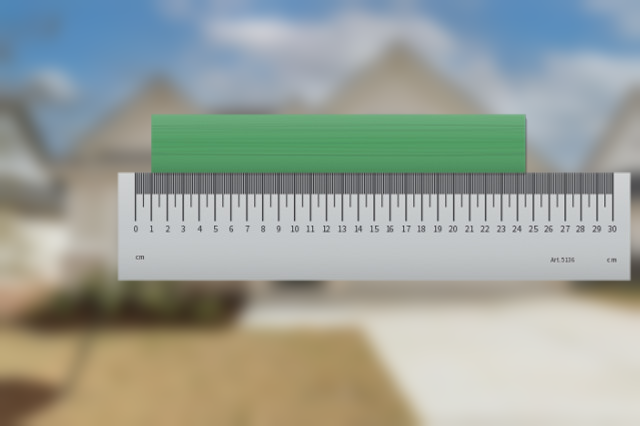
cm 23.5
